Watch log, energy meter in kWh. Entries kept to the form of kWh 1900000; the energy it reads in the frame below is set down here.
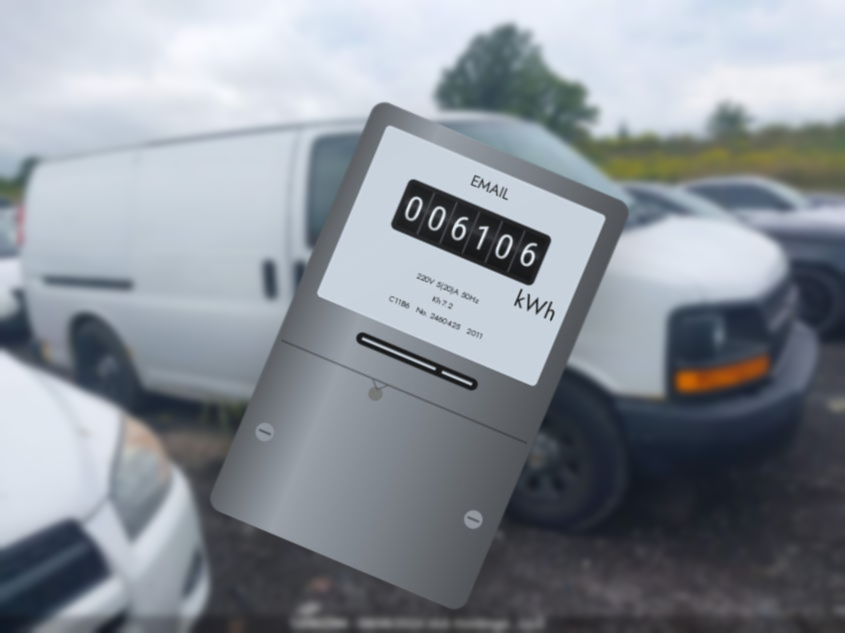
kWh 6106
